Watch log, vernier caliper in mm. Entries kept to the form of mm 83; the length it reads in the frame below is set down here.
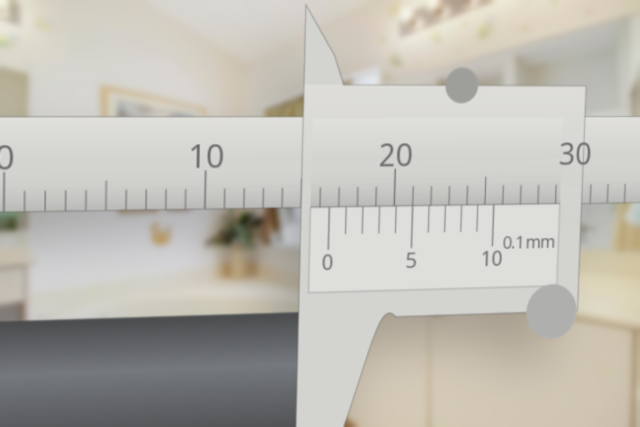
mm 16.5
